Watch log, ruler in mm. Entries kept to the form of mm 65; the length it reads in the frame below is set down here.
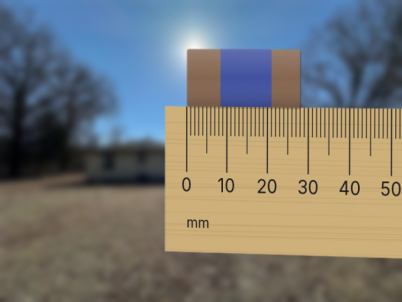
mm 28
